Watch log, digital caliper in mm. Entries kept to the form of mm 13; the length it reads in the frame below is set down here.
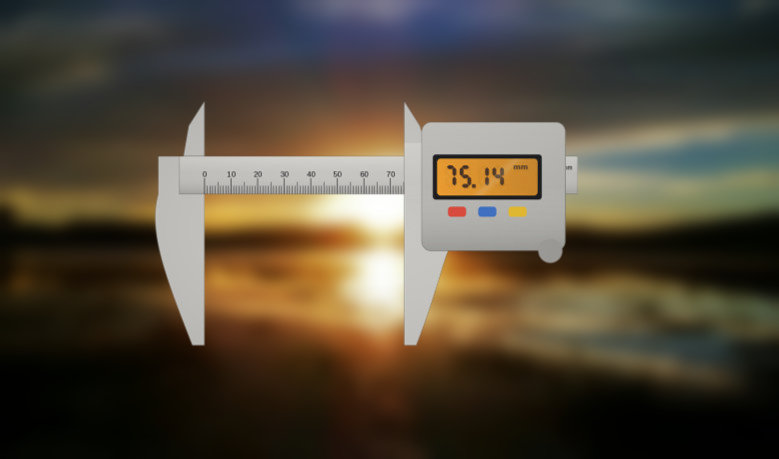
mm 75.14
